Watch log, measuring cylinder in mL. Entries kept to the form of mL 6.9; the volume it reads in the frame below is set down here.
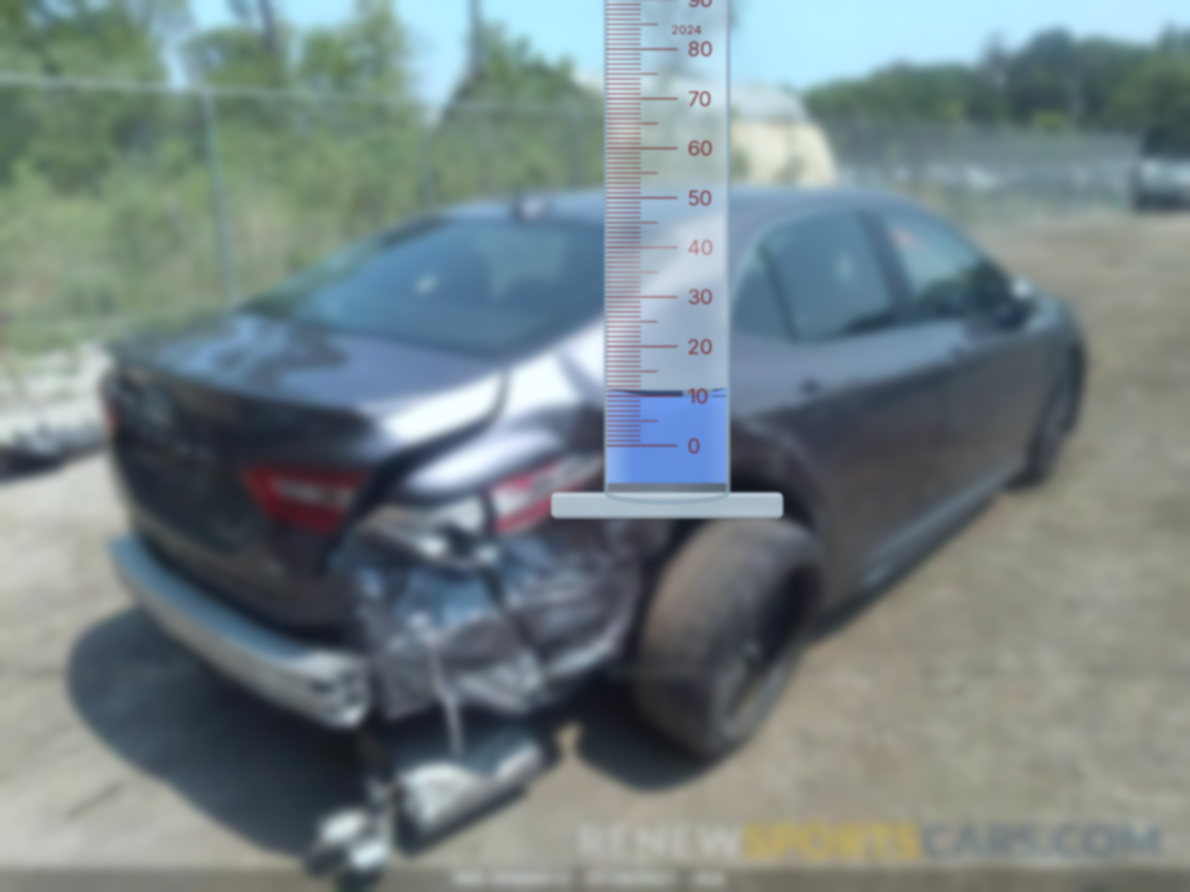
mL 10
